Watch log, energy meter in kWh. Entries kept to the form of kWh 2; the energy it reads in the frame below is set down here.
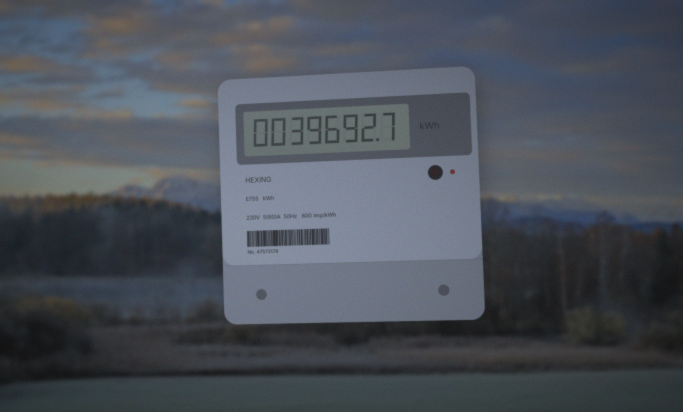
kWh 39692.7
